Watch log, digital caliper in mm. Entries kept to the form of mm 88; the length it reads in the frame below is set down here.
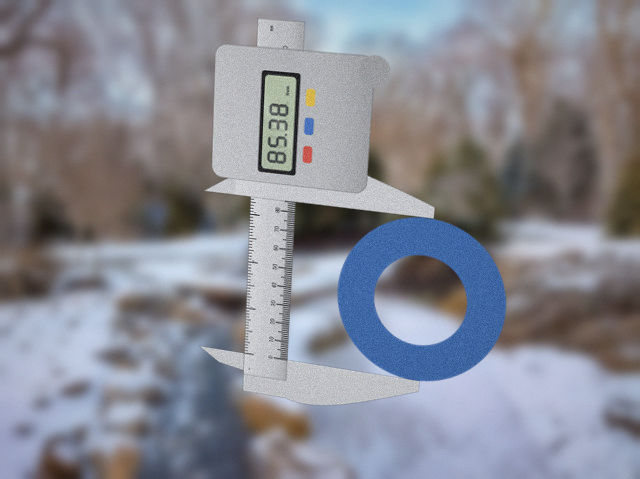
mm 85.38
